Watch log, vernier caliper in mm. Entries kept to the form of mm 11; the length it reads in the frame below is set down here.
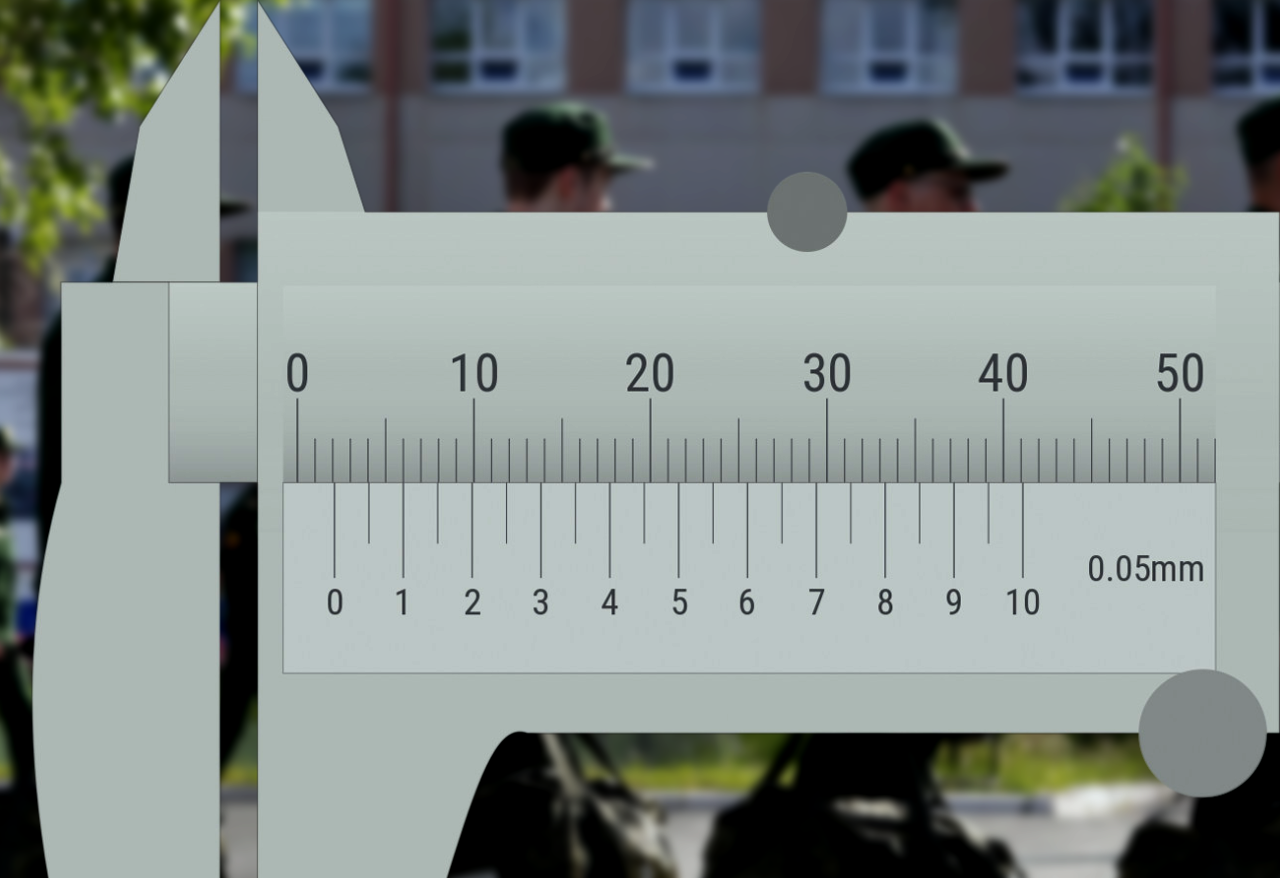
mm 2.1
